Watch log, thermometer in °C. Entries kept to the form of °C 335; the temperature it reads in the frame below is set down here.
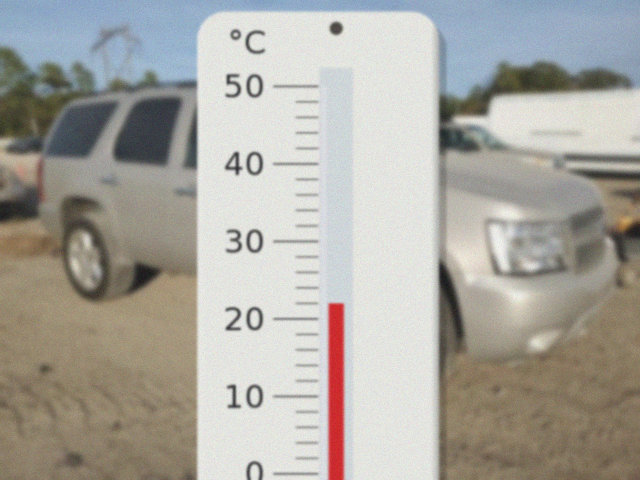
°C 22
